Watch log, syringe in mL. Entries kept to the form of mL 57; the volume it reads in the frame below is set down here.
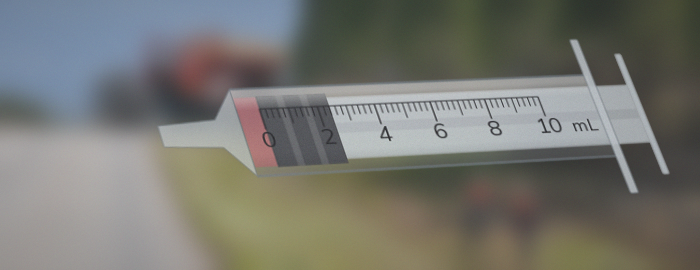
mL 0
